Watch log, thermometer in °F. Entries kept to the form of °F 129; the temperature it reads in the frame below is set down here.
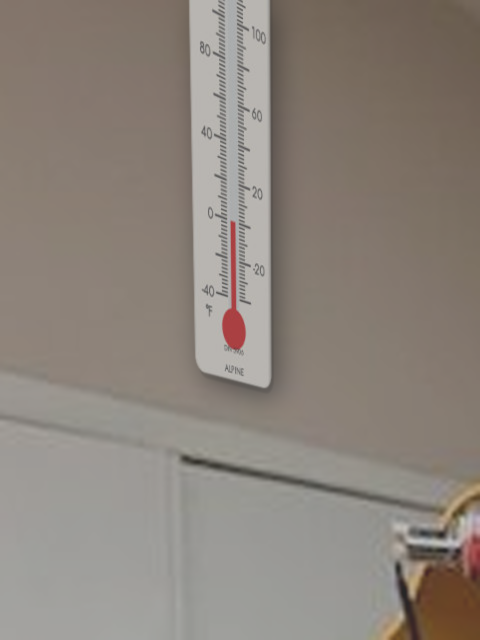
°F 0
